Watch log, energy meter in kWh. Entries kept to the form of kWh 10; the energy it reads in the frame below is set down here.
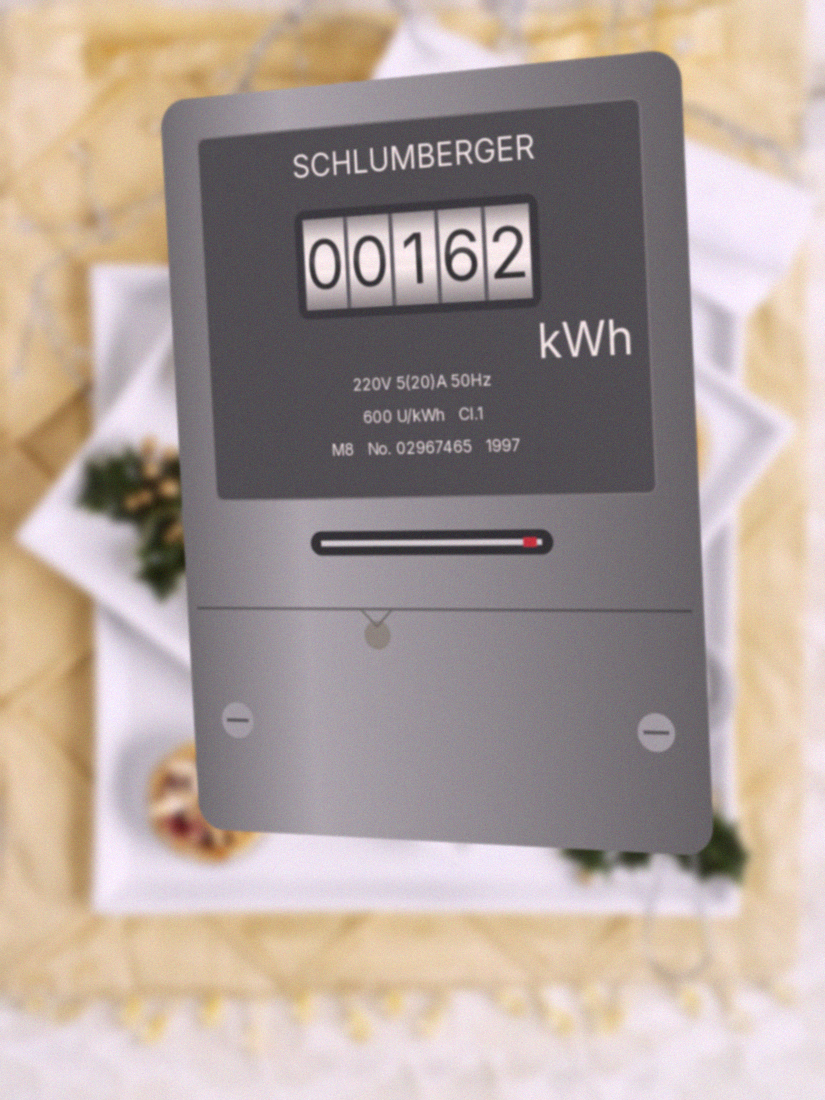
kWh 162
